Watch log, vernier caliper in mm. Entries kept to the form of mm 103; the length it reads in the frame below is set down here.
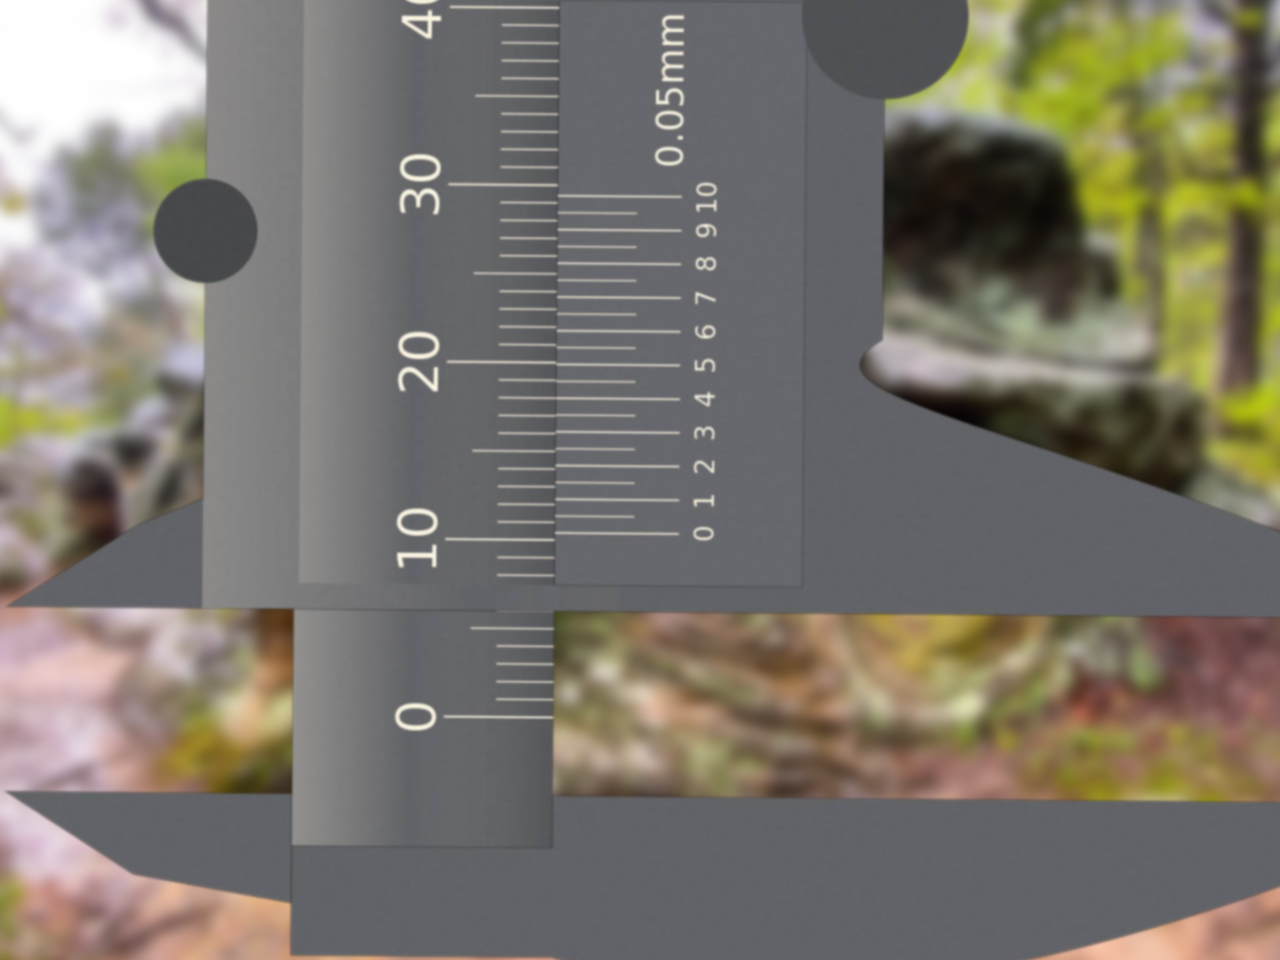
mm 10.4
